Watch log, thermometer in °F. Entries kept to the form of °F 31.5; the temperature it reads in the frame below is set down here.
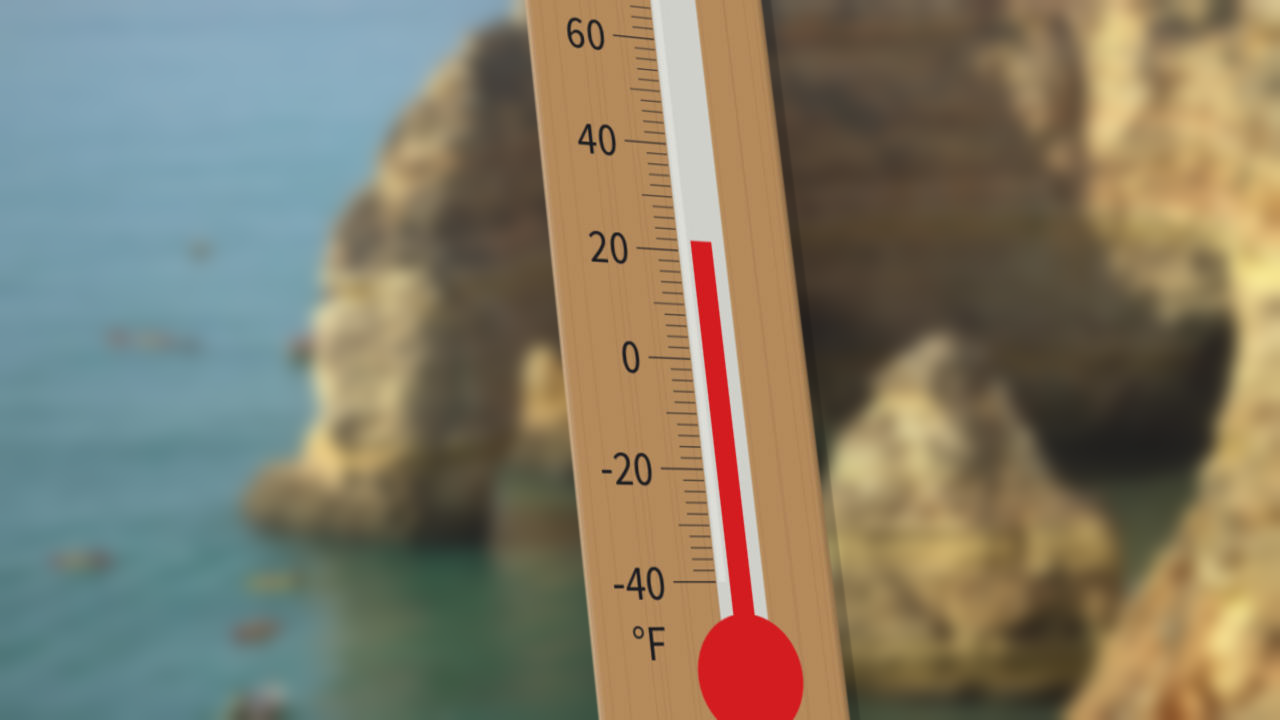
°F 22
